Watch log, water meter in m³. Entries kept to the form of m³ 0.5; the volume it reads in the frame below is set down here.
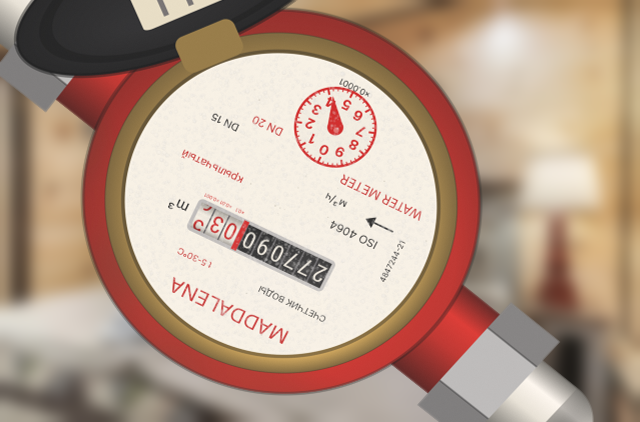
m³ 277090.0354
